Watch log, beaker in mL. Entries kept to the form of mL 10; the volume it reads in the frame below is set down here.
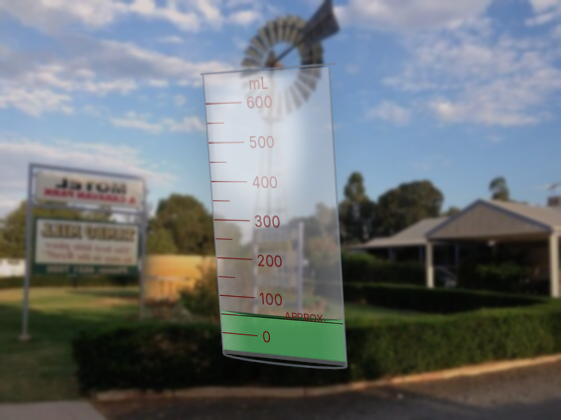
mL 50
